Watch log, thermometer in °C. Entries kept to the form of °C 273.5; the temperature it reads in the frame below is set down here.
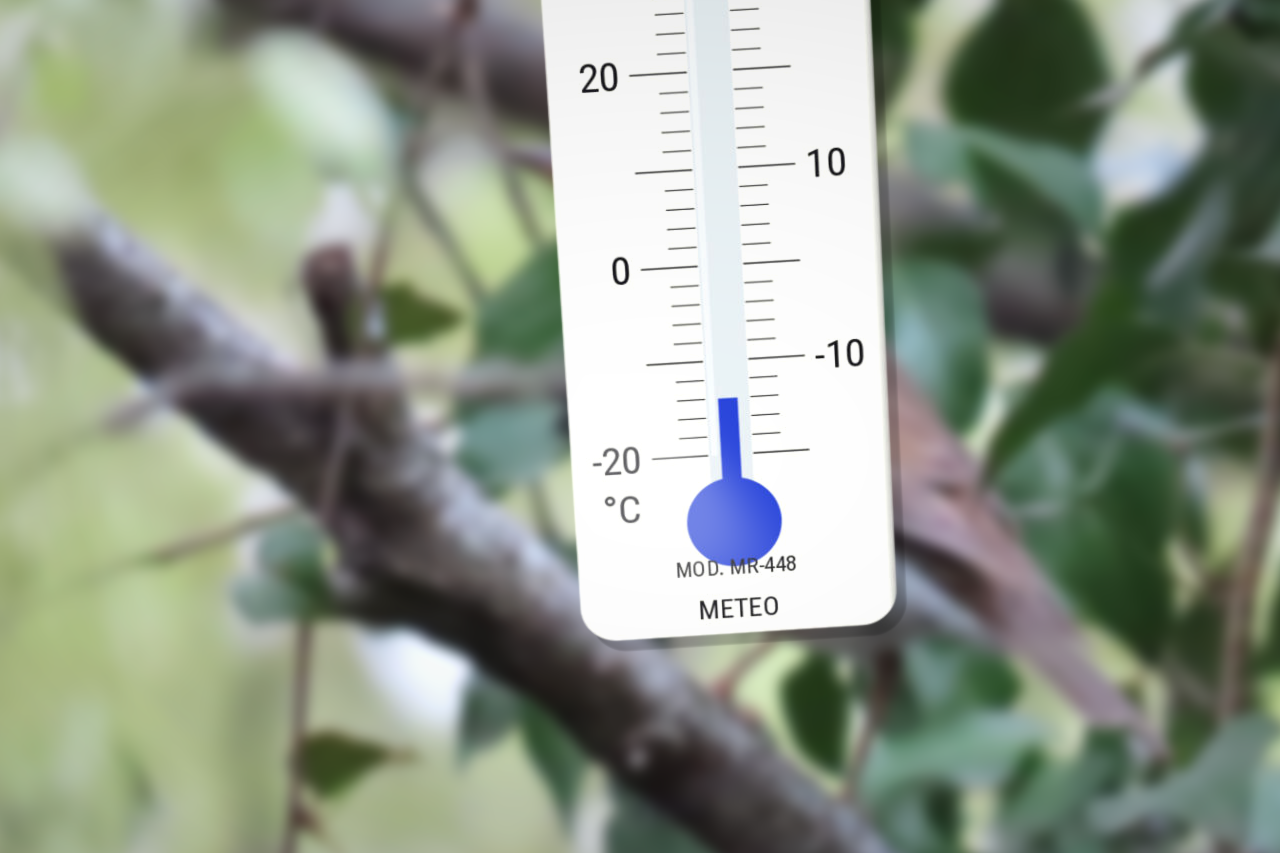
°C -14
